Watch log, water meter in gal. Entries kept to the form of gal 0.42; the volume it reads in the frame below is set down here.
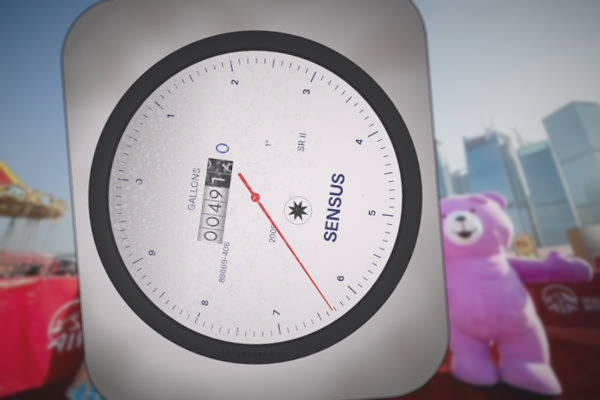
gal 49156.3
